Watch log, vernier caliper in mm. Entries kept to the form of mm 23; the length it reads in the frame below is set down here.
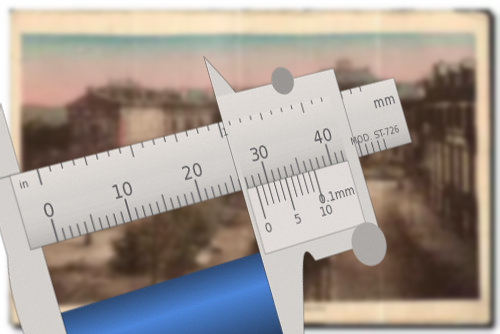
mm 28.2
